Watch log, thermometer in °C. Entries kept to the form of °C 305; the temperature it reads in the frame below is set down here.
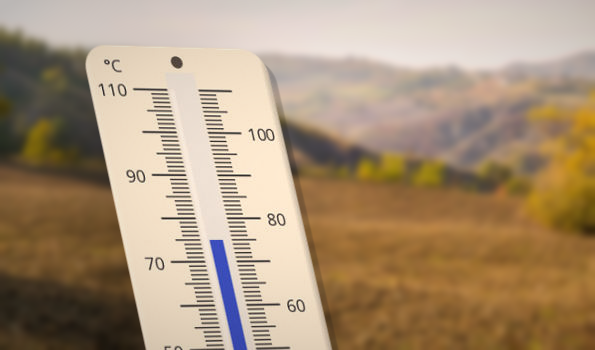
°C 75
